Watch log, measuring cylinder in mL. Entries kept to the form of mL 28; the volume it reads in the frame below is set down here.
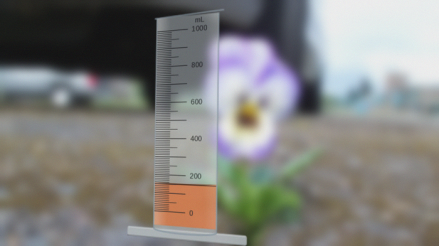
mL 150
